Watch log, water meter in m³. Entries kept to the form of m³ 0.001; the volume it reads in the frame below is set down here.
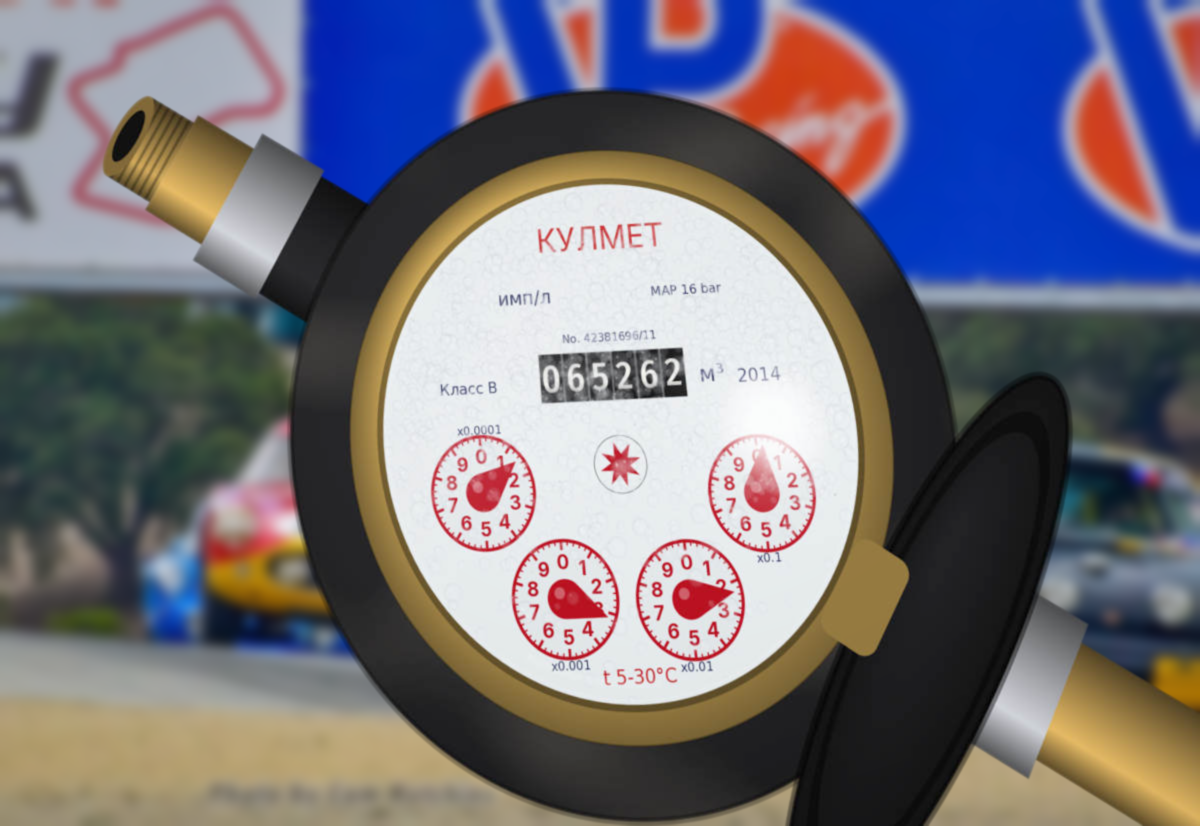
m³ 65262.0231
